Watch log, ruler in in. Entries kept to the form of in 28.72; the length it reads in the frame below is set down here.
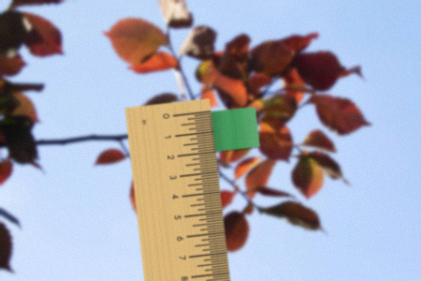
in 2
